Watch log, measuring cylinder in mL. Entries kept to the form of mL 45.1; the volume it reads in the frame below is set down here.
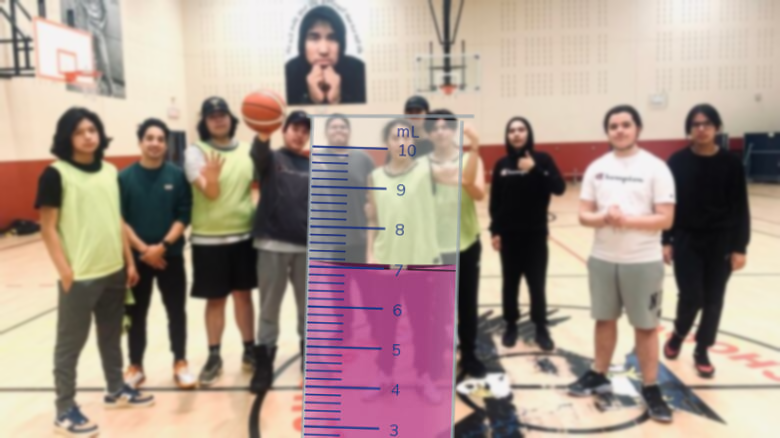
mL 7
